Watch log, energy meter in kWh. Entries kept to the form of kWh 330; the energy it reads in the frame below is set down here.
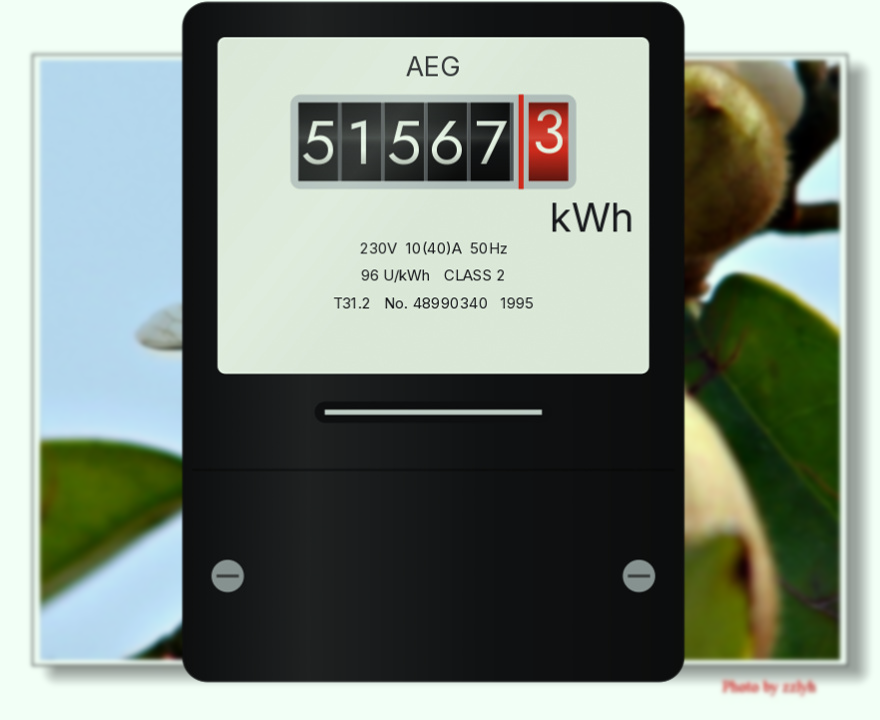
kWh 51567.3
